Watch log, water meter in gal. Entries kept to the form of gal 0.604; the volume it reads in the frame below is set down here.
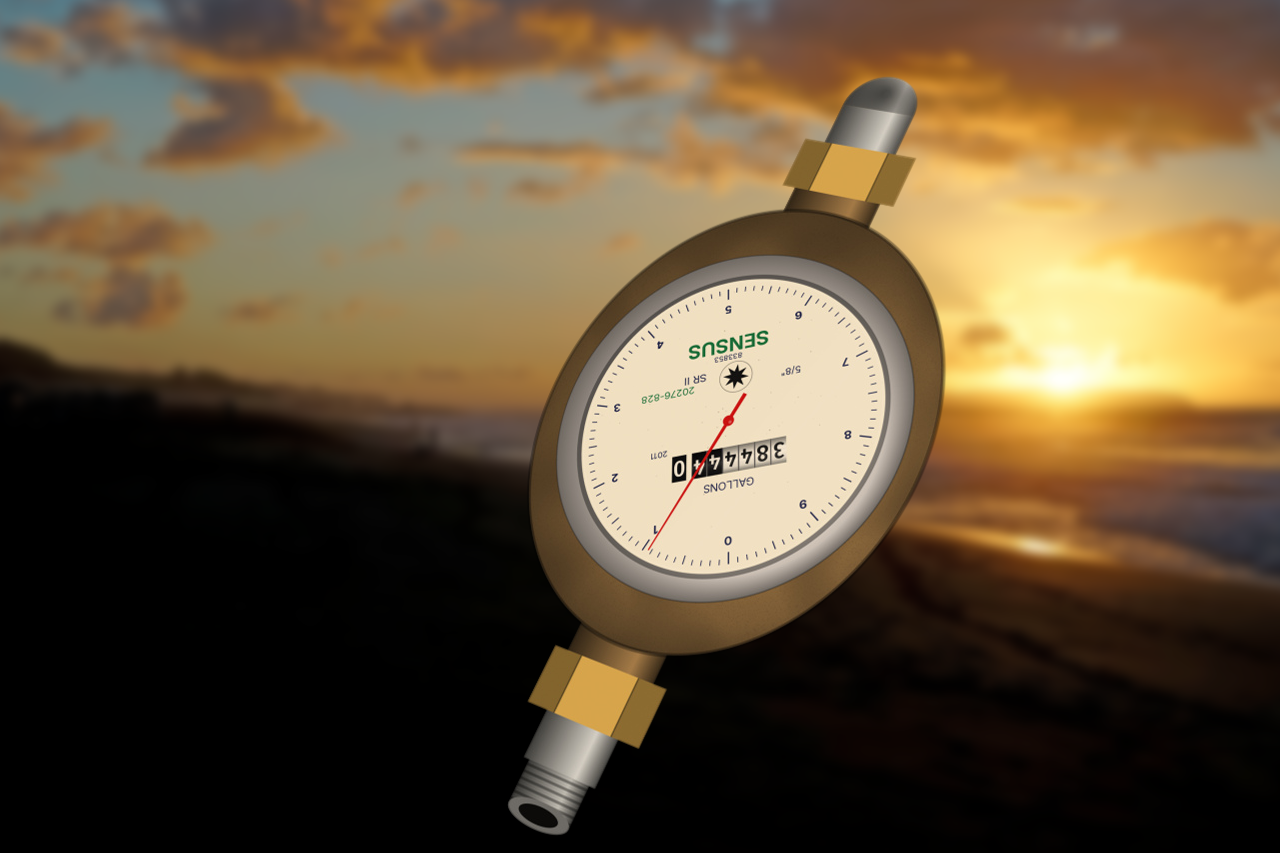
gal 3844440.9
